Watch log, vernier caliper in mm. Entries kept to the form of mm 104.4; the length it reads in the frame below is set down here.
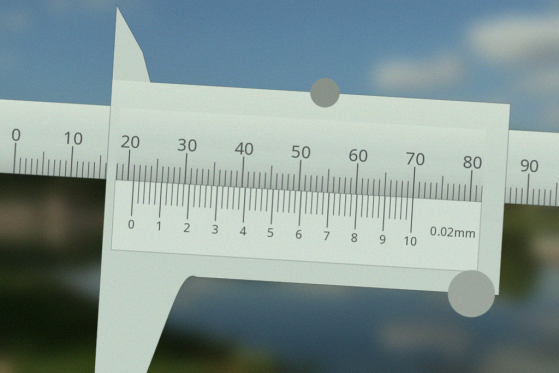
mm 21.0
